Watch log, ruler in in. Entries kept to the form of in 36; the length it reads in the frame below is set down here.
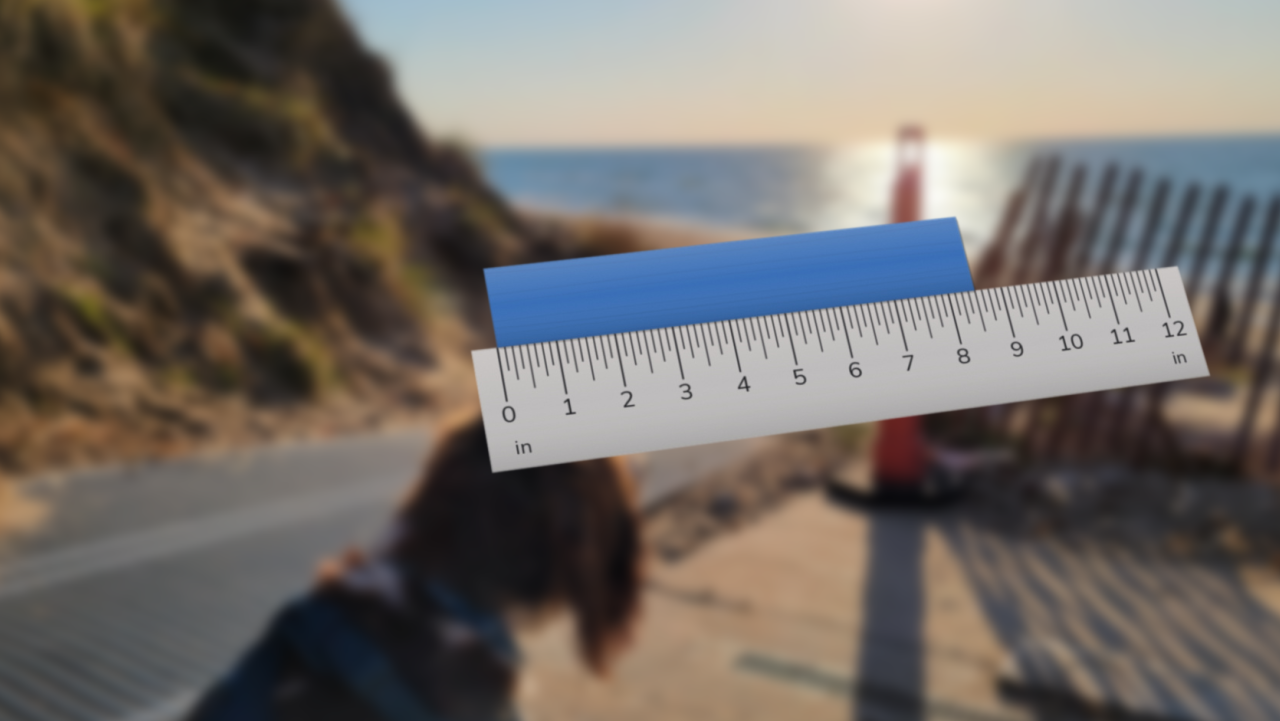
in 8.5
